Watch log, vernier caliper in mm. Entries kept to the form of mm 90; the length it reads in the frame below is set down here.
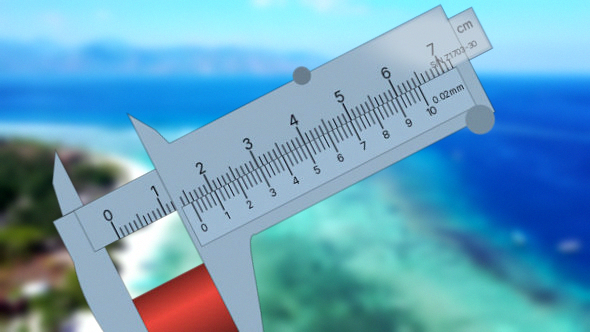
mm 15.5
